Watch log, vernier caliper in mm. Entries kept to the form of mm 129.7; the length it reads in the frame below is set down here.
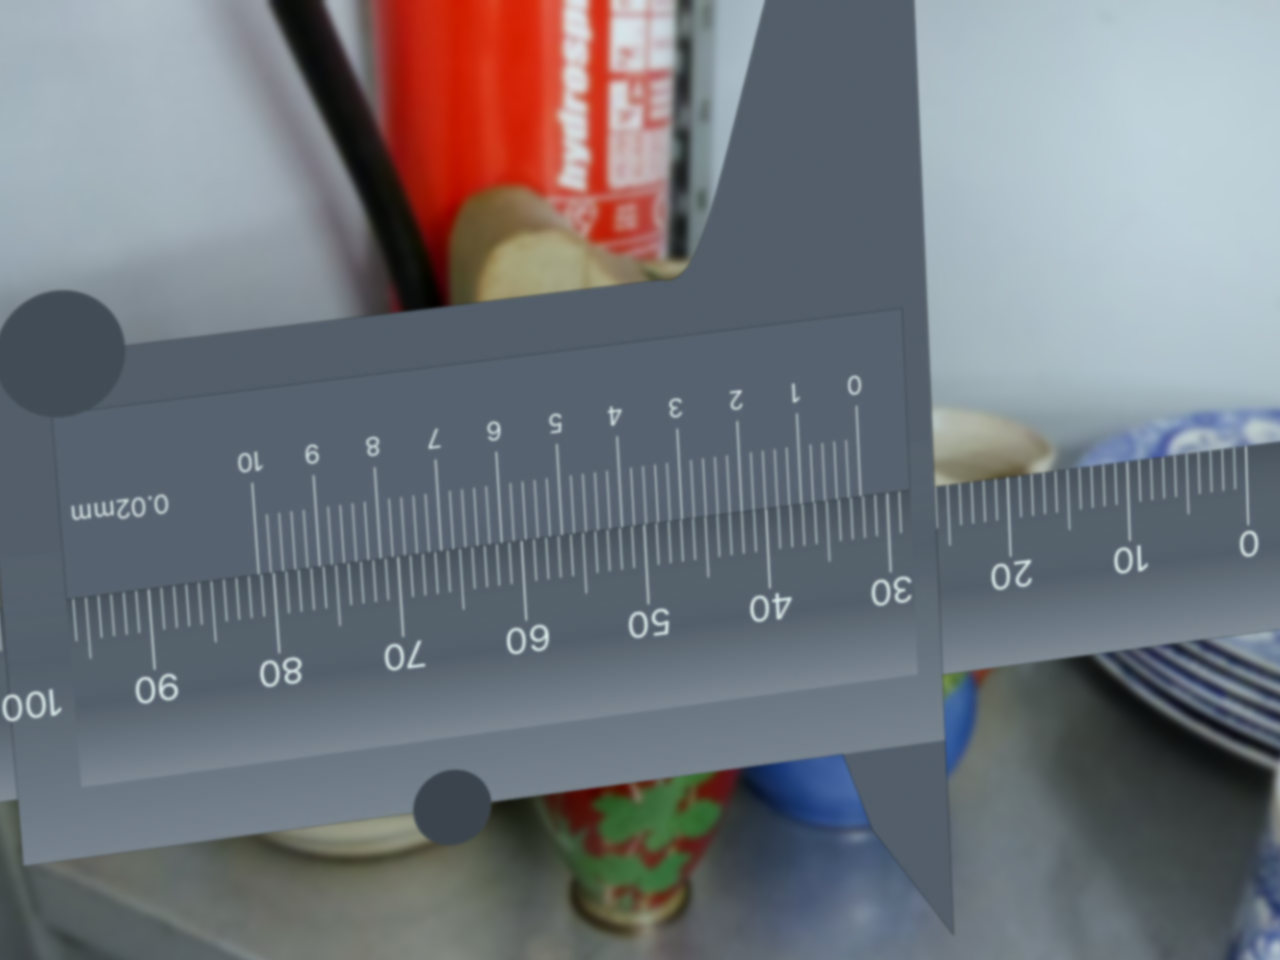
mm 32.2
